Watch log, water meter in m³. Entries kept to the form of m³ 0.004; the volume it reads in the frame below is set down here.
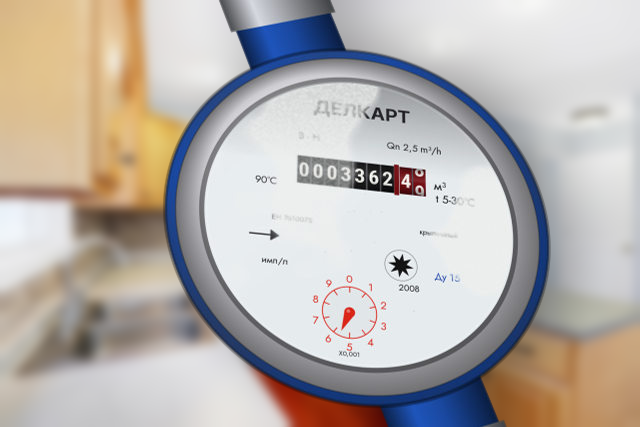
m³ 3362.485
